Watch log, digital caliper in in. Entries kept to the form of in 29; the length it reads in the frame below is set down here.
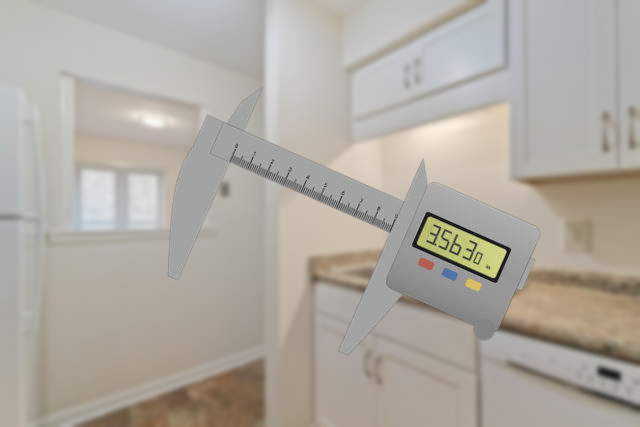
in 3.5630
